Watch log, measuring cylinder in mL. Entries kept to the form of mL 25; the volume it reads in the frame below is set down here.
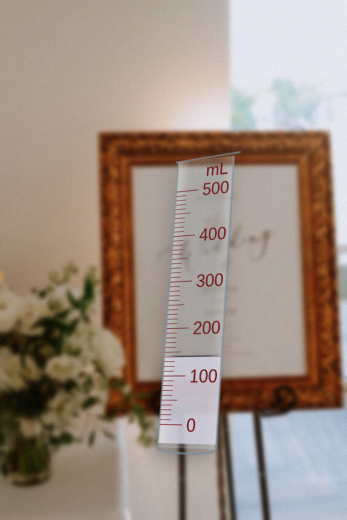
mL 140
